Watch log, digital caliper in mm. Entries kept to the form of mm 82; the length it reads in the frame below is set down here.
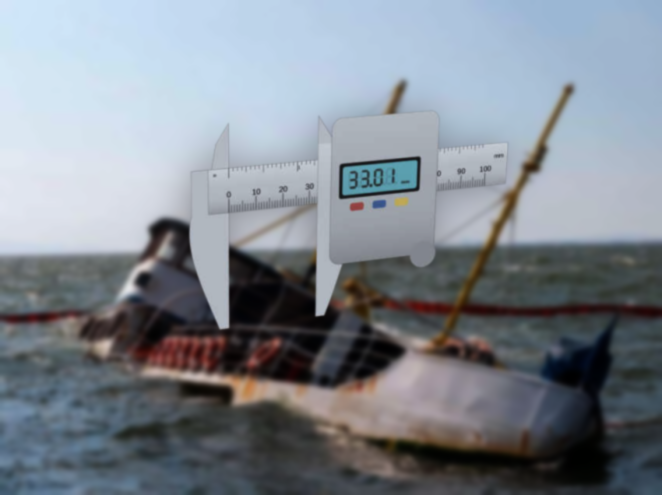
mm 33.01
